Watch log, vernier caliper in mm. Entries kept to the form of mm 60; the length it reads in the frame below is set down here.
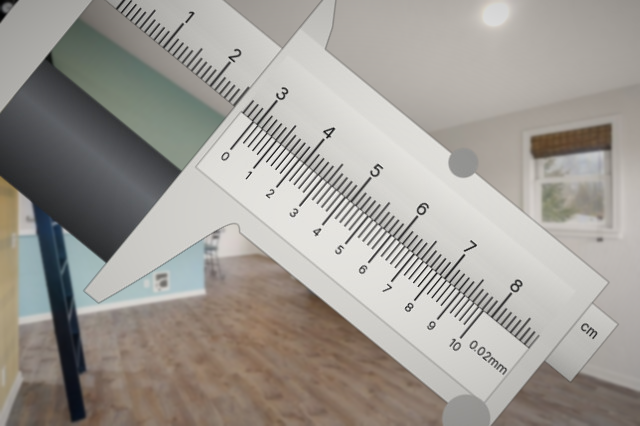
mm 29.2
